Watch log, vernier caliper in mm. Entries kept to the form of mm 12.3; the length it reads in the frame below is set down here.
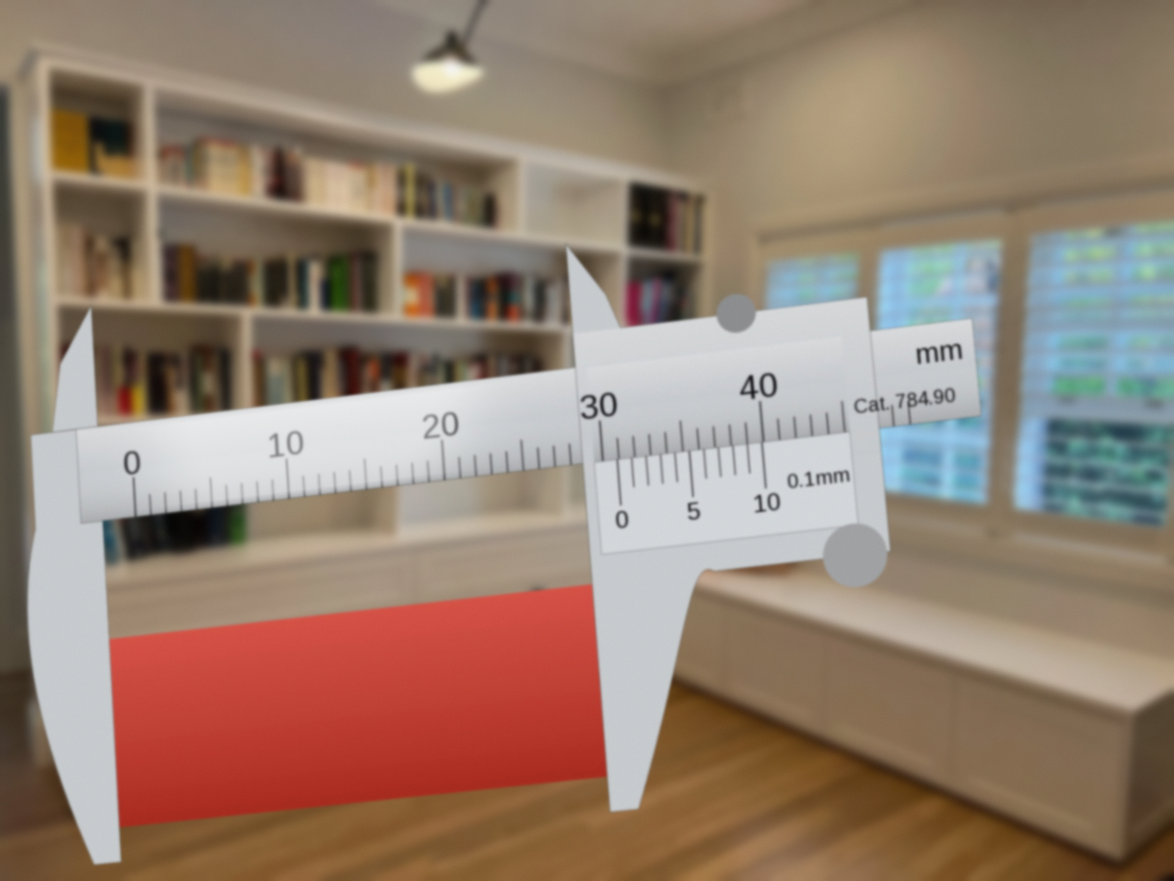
mm 30.9
